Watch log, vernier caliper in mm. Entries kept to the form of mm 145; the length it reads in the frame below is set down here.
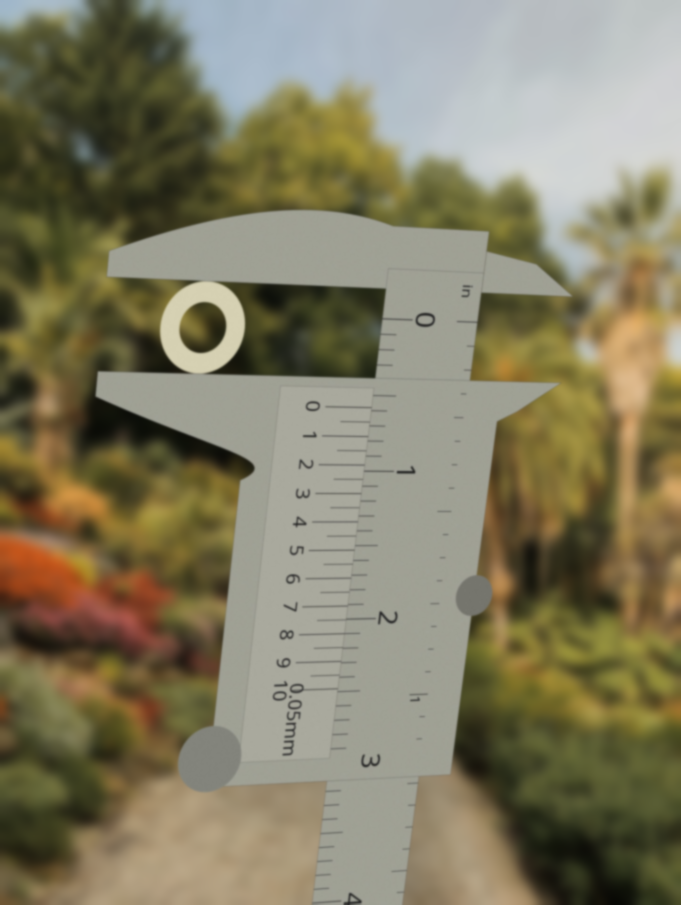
mm 5.8
